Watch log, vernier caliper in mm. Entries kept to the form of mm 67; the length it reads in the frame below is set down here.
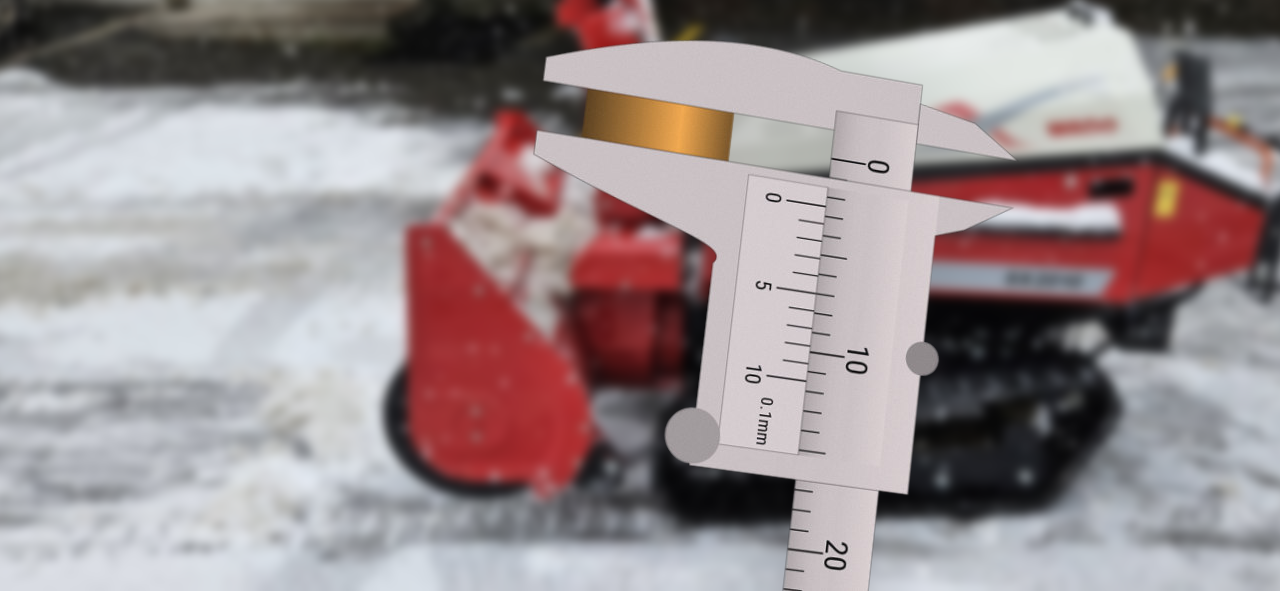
mm 2.5
